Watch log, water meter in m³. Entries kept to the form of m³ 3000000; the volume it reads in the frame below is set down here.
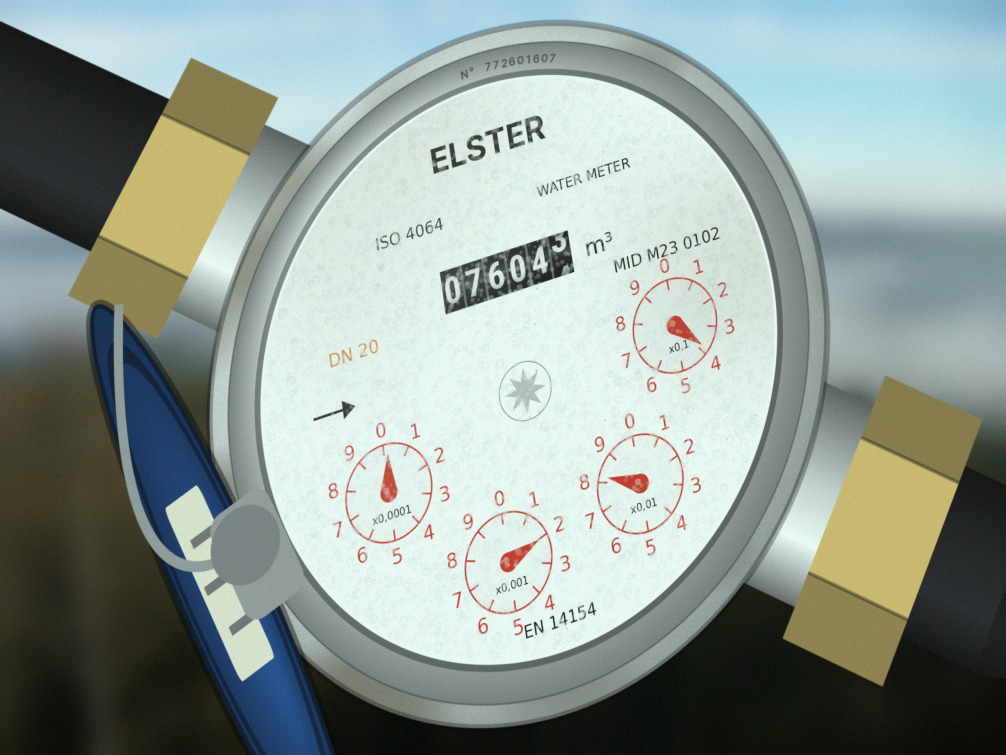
m³ 76043.3820
